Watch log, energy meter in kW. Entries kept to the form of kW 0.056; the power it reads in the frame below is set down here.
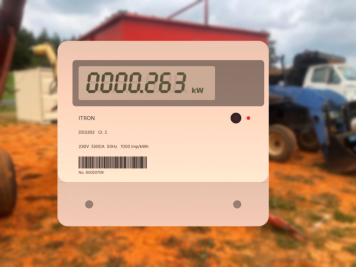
kW 0.263
